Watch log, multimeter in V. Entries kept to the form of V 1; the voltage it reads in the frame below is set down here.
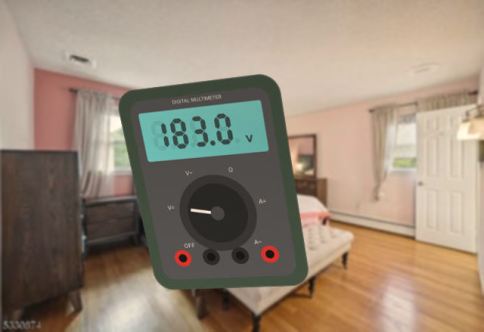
V 183.0
